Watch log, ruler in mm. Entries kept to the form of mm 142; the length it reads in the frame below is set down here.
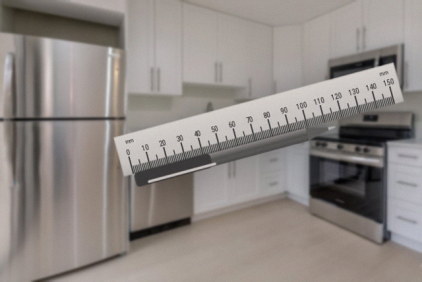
mm 115
